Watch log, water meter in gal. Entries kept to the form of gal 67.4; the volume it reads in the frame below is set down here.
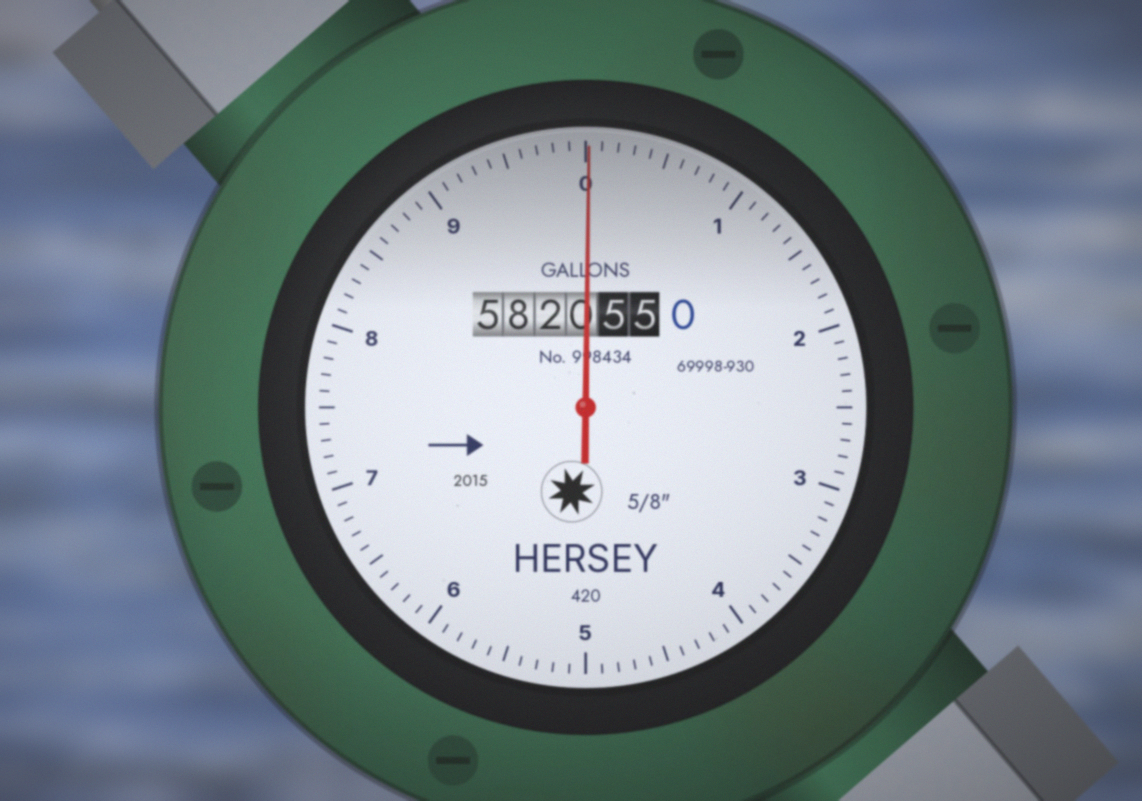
gal 5820550.0
